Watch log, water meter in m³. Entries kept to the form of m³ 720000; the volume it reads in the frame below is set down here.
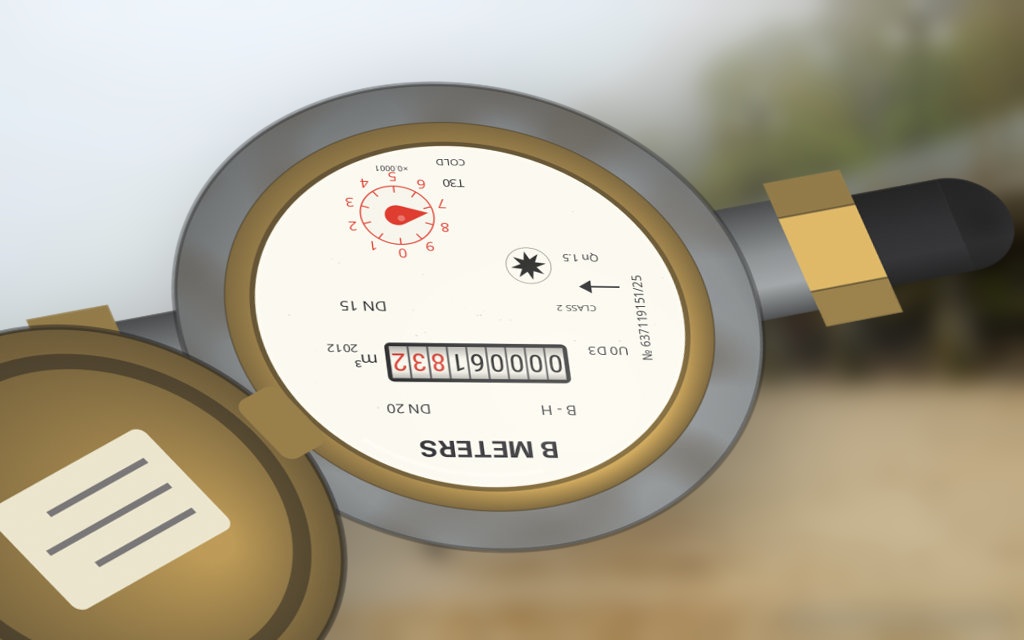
m³ 61.8327
